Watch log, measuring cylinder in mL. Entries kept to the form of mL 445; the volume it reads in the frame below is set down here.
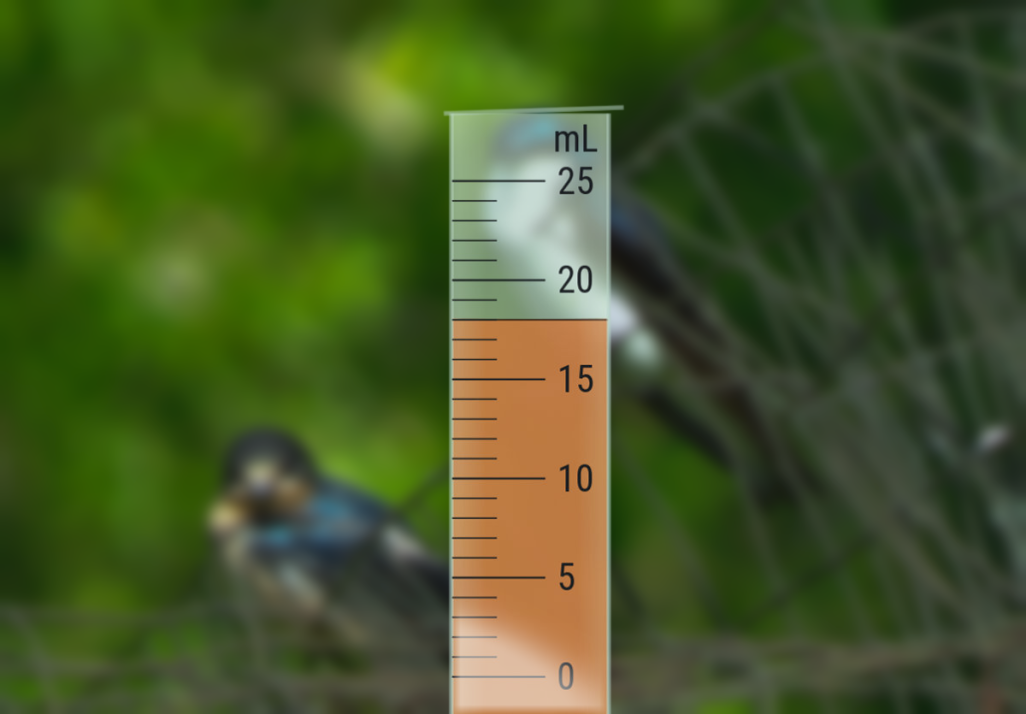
mL 18
